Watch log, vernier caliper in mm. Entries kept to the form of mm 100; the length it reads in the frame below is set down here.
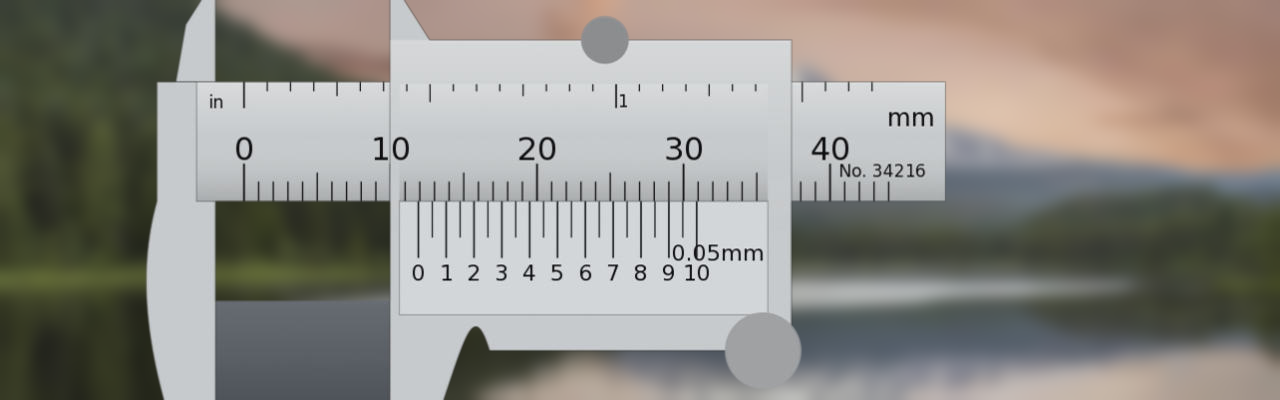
mm 11.9
